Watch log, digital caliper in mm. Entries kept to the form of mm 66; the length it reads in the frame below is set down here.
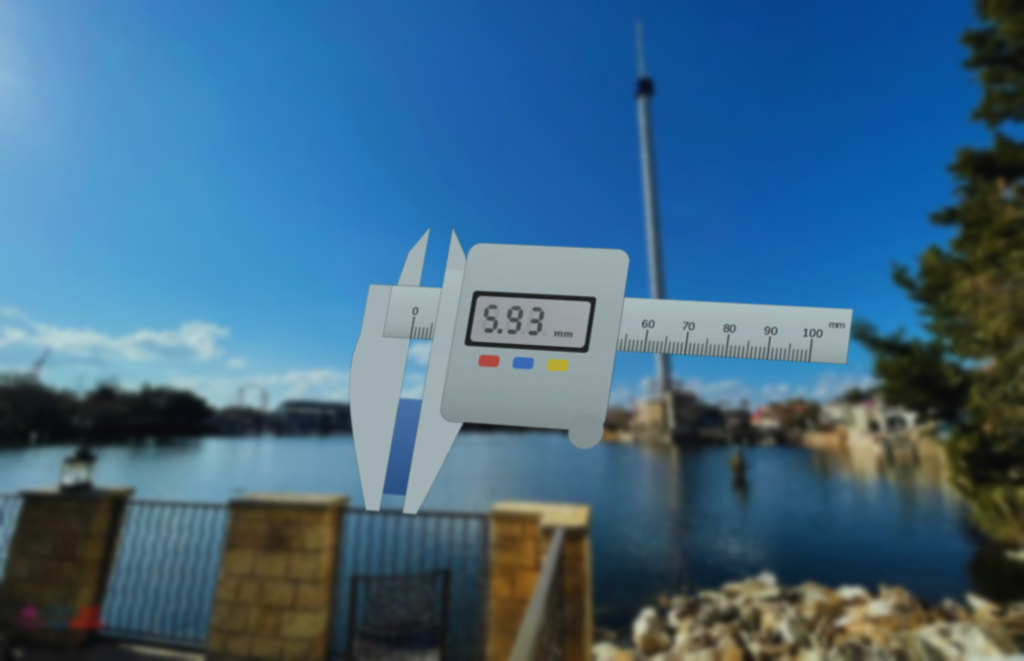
mm 5.93
